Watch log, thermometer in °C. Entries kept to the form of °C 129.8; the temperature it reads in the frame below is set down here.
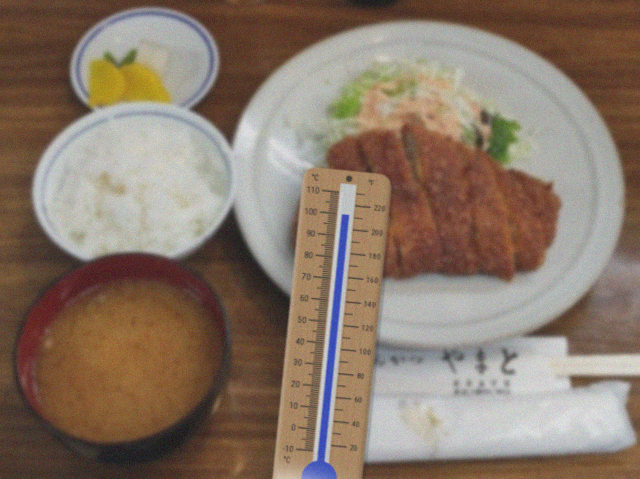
°C 100
